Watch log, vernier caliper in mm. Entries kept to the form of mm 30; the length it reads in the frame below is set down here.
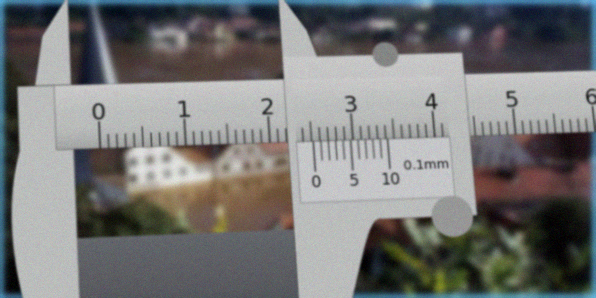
mm 25.2
